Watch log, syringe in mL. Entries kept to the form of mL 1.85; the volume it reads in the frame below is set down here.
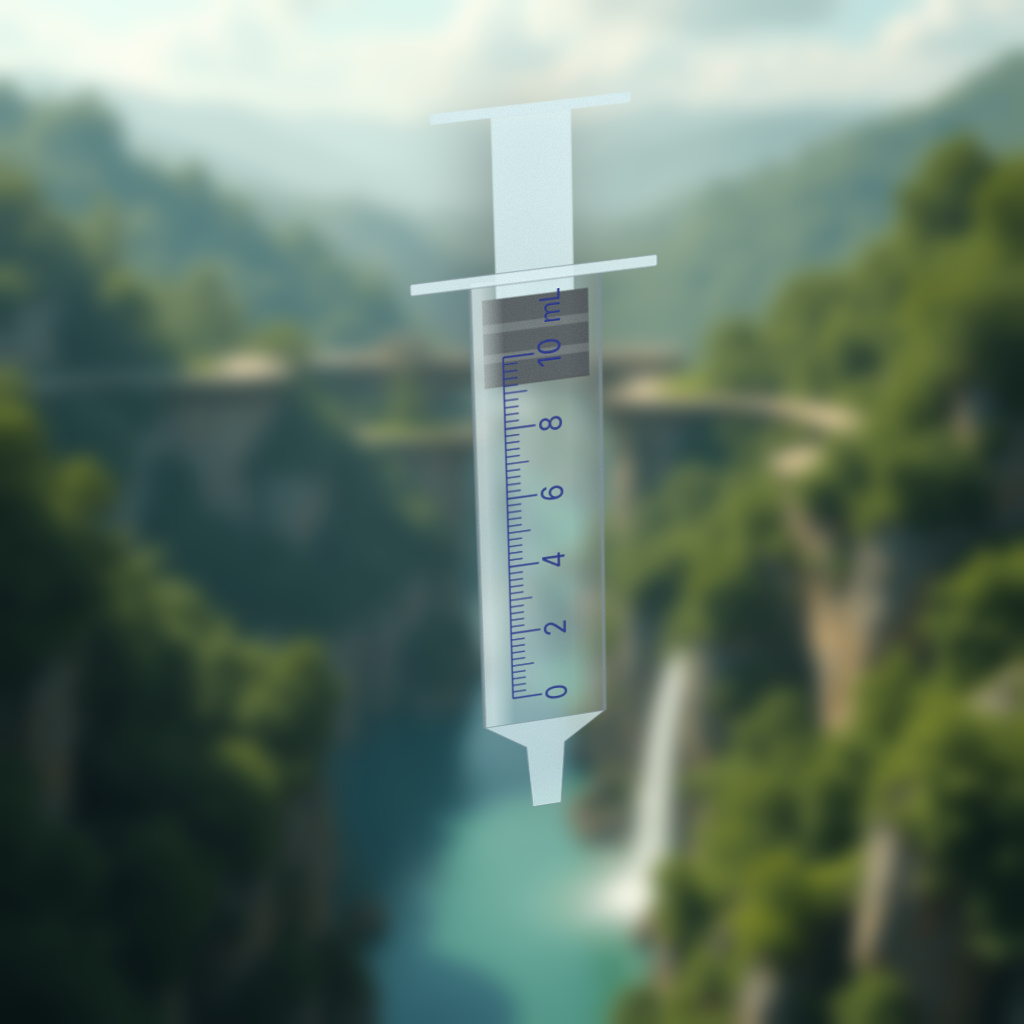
mL 9.2
